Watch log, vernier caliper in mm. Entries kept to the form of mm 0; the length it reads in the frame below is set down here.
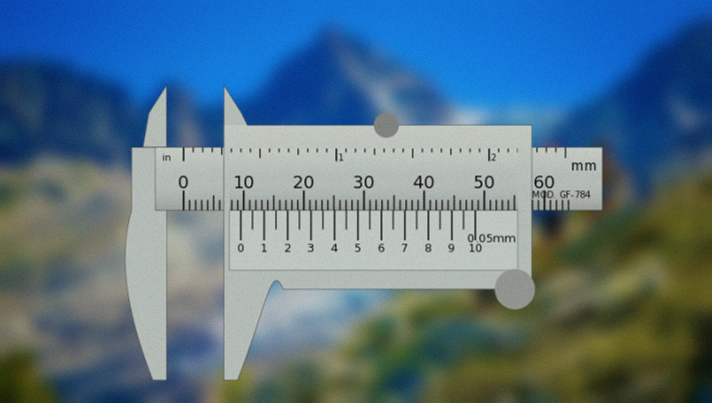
mm 9.5
